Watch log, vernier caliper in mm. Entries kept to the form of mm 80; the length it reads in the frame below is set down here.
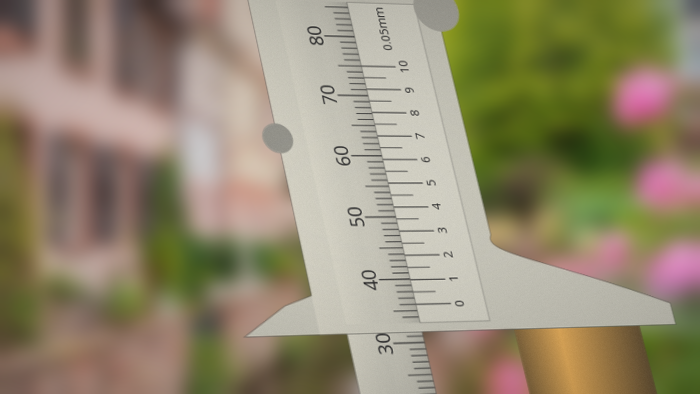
mm 36.0
